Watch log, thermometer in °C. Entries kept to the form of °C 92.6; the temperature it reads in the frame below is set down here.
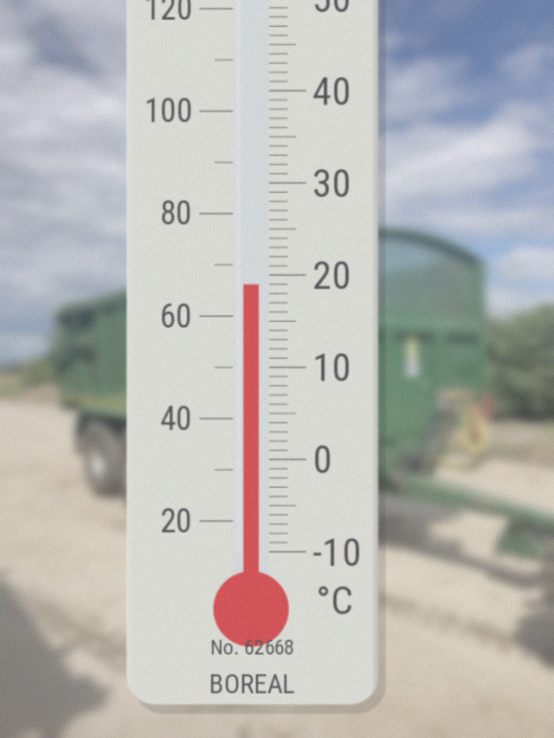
°C 19
